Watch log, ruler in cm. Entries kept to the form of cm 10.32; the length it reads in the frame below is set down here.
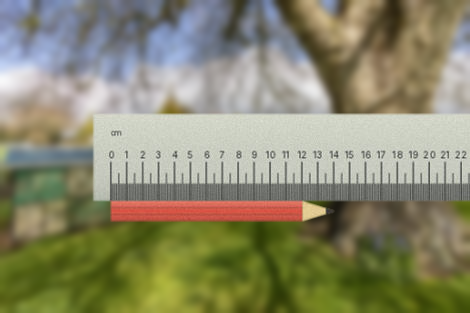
cm 14
